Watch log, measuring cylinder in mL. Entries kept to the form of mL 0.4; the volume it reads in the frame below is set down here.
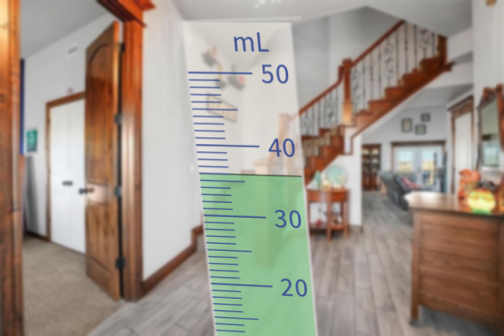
mL 36
